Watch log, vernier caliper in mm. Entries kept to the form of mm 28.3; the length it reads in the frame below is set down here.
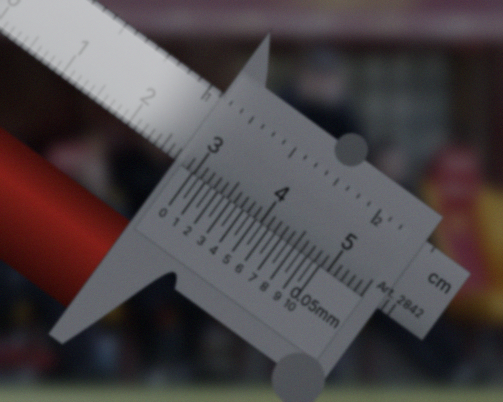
mm 29.8
